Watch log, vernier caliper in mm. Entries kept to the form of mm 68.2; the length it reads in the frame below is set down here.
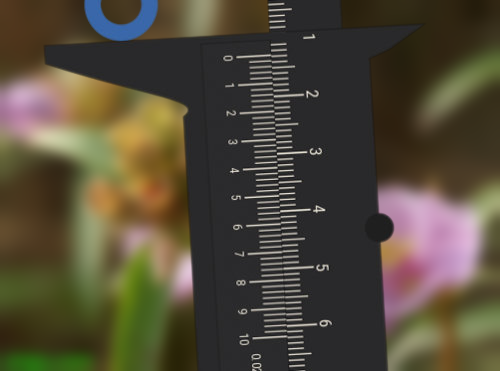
mm 12.8
